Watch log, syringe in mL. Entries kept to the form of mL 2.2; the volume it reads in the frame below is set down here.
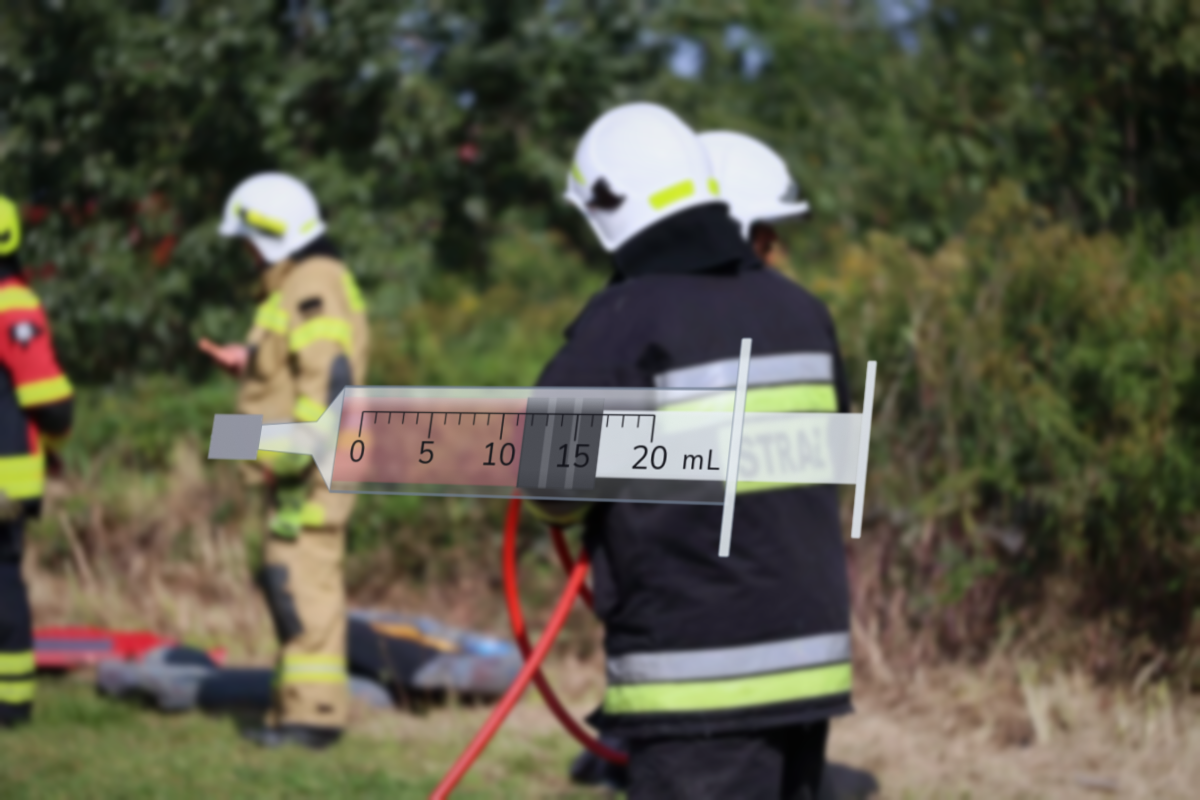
mL 11.5
